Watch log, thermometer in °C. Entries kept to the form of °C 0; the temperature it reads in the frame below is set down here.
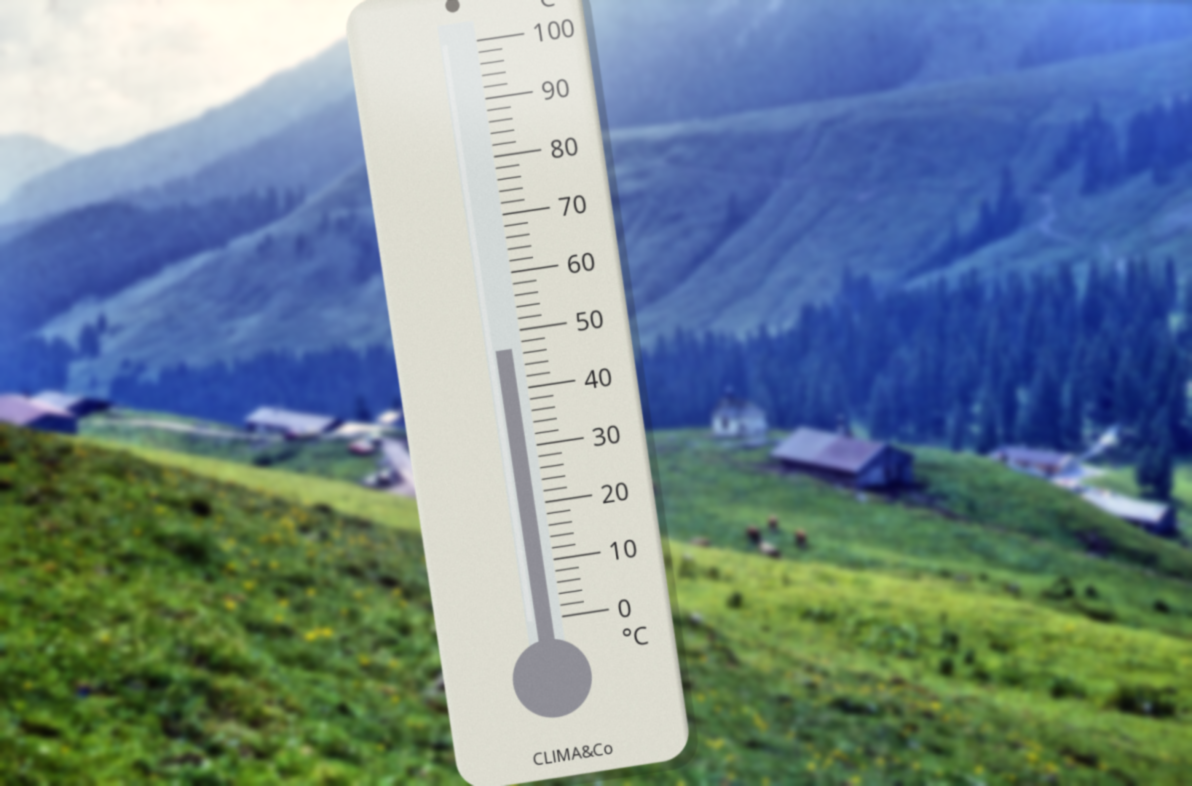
°C 47
